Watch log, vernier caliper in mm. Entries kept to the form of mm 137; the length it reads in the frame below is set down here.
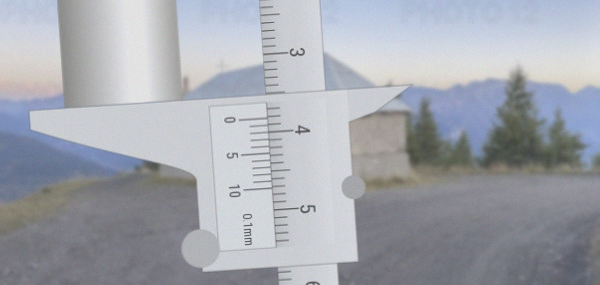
mm 38.2
